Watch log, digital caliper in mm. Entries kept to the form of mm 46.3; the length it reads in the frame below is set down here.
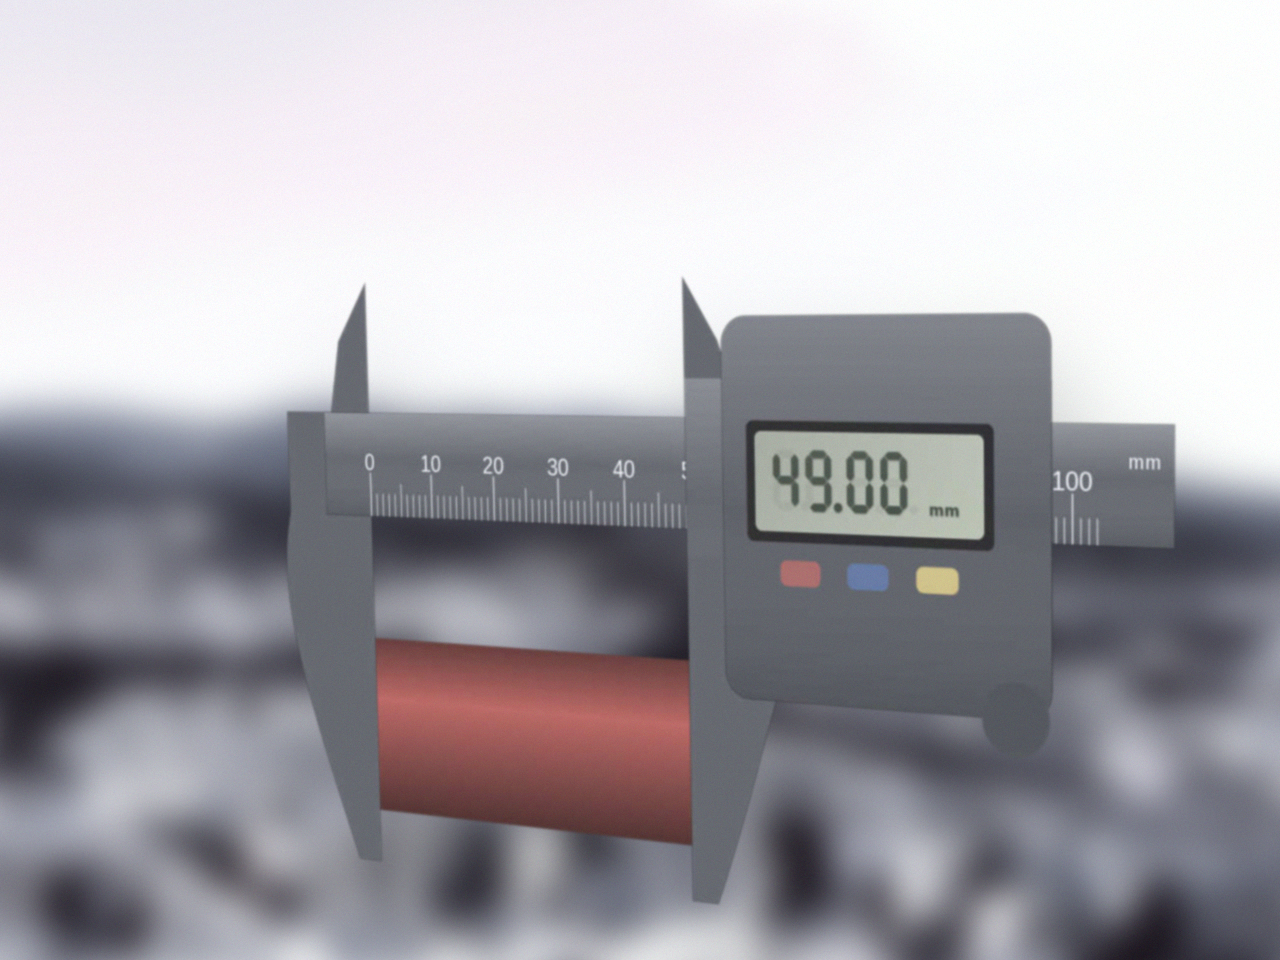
mm 49.00
